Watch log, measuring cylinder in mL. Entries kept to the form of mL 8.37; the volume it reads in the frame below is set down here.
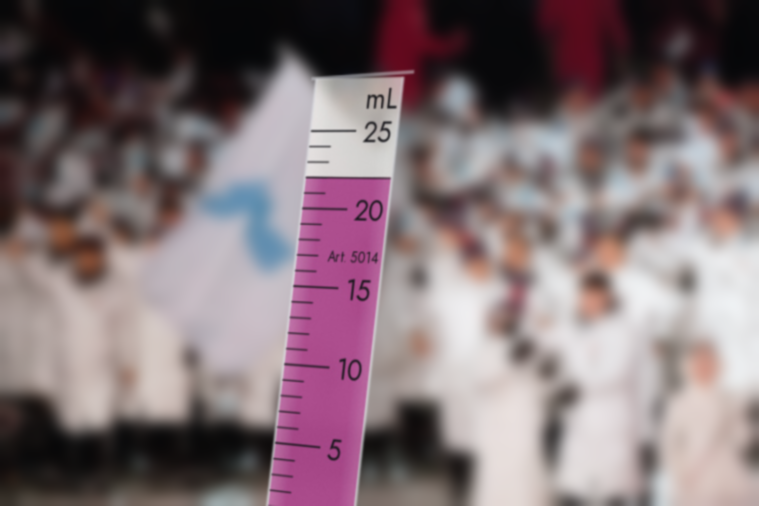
mL 22
